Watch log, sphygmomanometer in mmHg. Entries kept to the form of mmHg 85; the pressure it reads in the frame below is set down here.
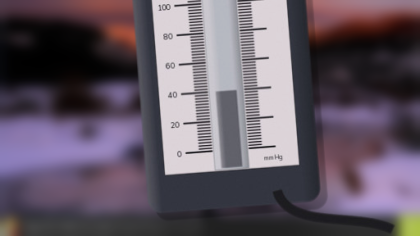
mmHg 40
